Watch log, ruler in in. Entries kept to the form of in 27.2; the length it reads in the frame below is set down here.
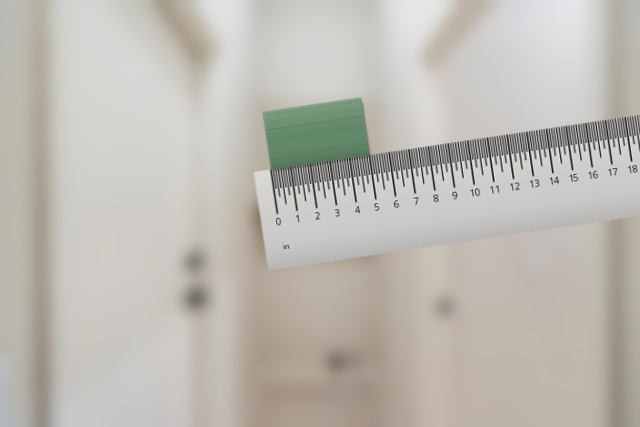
in 5
